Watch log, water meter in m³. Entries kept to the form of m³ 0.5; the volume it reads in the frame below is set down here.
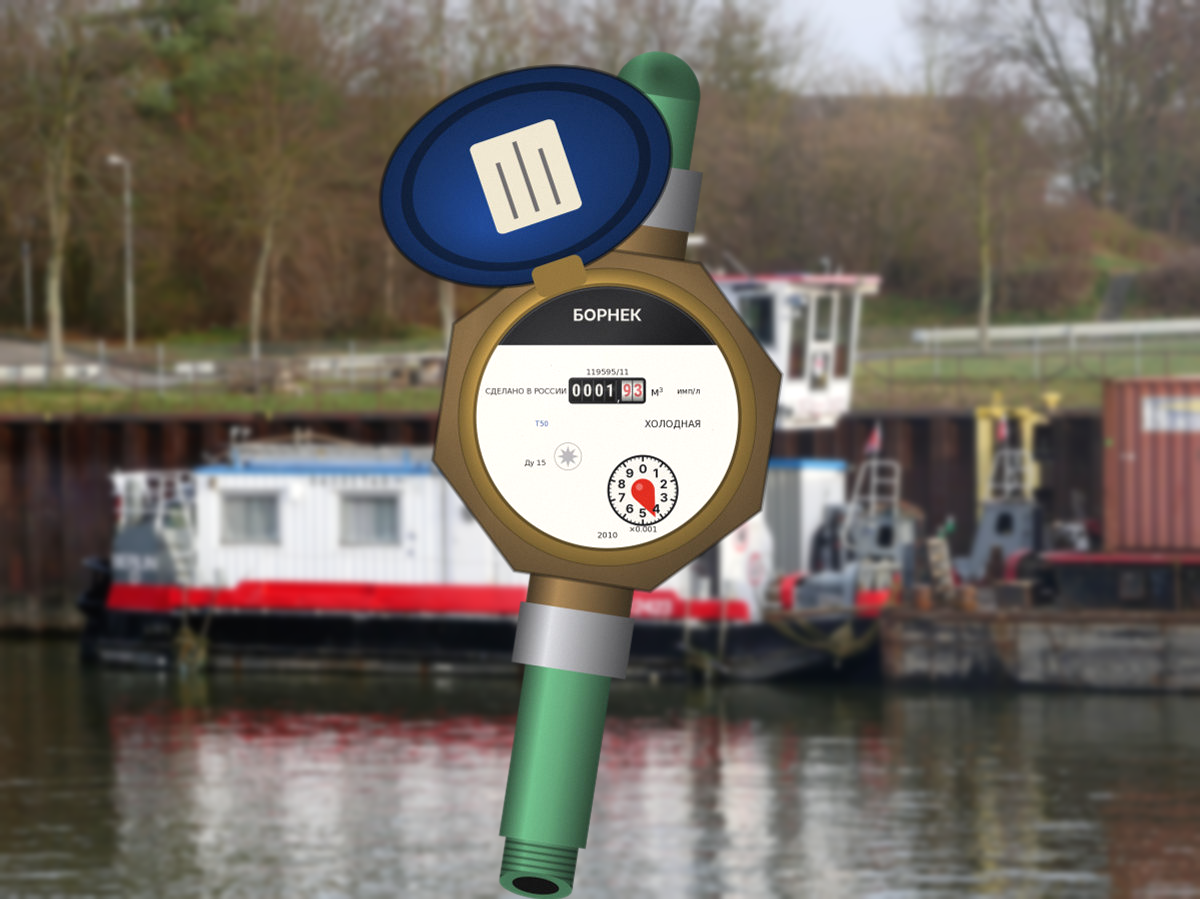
m³ 1.934
